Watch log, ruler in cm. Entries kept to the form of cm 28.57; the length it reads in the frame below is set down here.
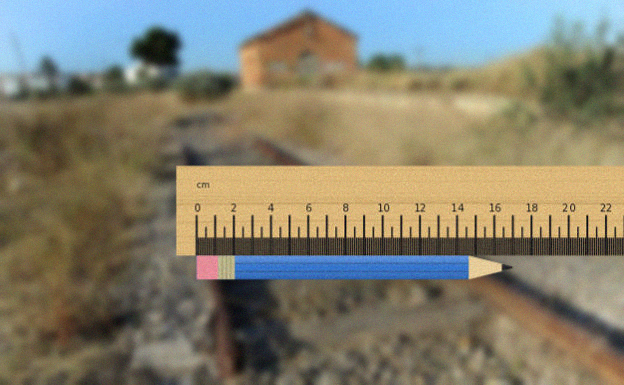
cm 17
